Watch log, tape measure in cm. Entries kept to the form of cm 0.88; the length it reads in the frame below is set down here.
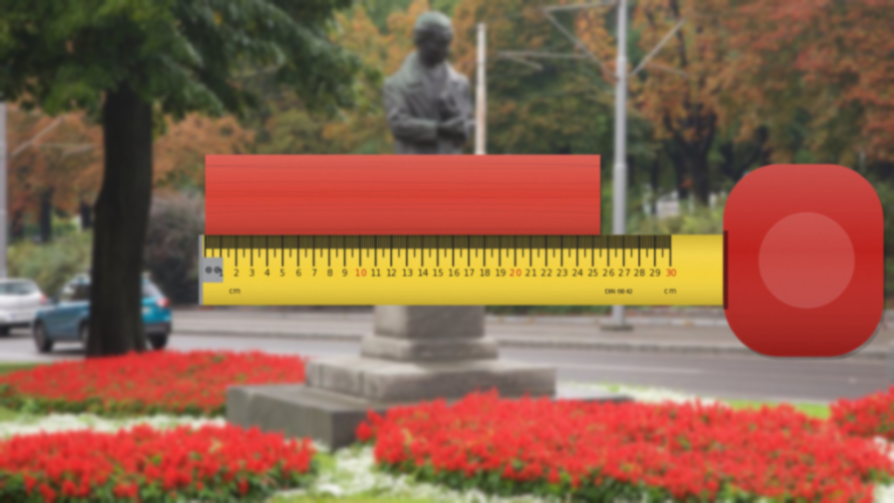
cm 25.5
